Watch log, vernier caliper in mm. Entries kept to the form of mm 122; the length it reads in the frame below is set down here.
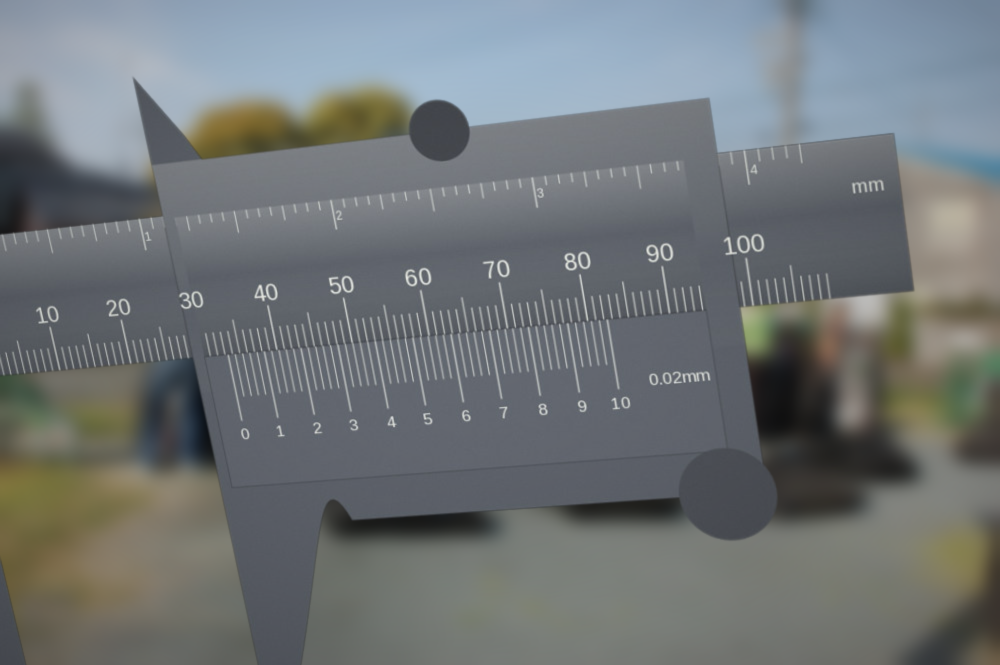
mm 33.4
